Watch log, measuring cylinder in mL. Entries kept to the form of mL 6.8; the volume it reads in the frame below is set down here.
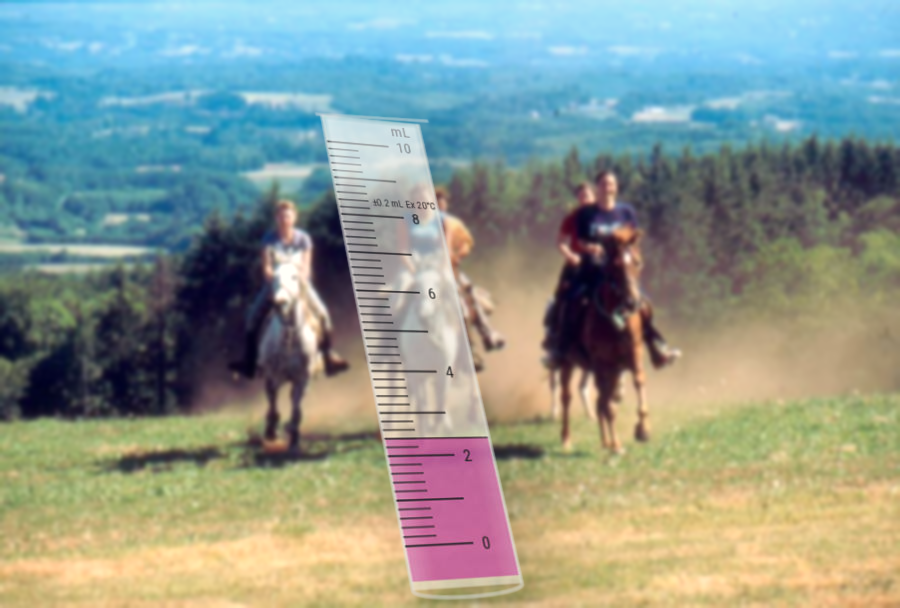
mL 2.4
